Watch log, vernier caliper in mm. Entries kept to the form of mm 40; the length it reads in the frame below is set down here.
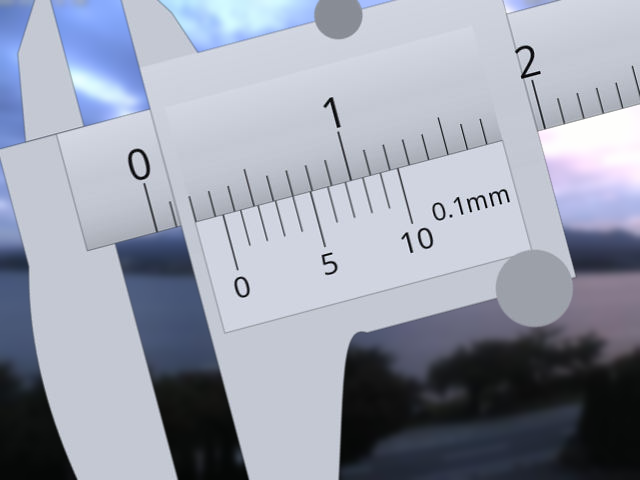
mm 3.4
